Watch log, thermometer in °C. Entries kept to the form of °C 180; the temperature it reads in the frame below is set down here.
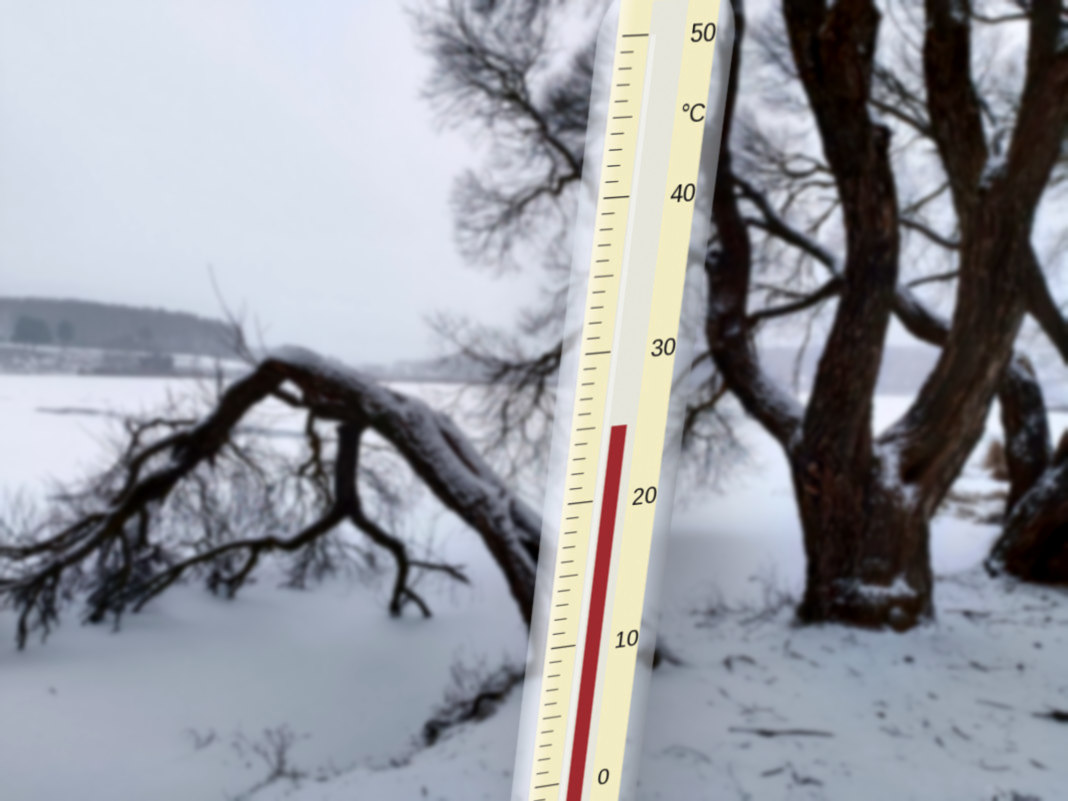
°C 25
